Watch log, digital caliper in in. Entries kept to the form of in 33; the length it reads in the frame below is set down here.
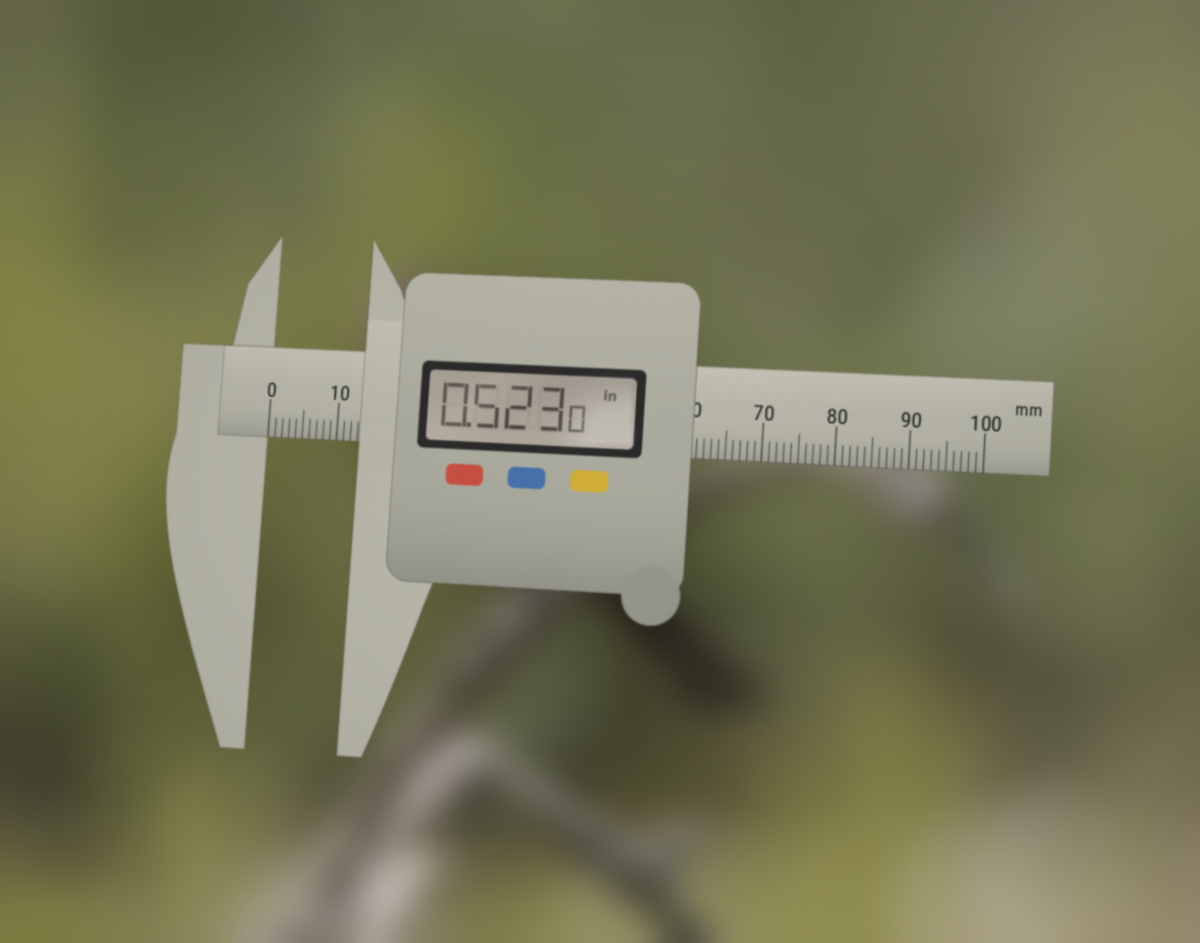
in 0.5230
